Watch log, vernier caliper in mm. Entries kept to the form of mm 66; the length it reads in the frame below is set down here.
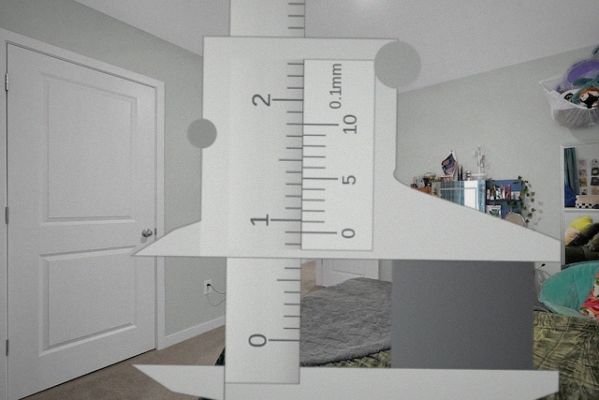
mm 9.0
